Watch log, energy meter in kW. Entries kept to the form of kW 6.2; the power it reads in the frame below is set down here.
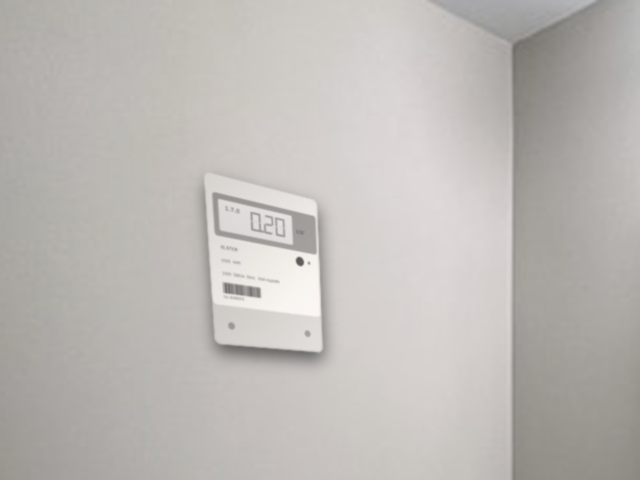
kW 0.20
